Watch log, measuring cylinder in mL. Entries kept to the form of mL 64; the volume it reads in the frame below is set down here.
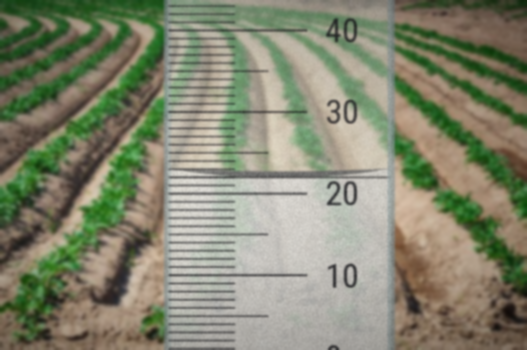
mL 22
